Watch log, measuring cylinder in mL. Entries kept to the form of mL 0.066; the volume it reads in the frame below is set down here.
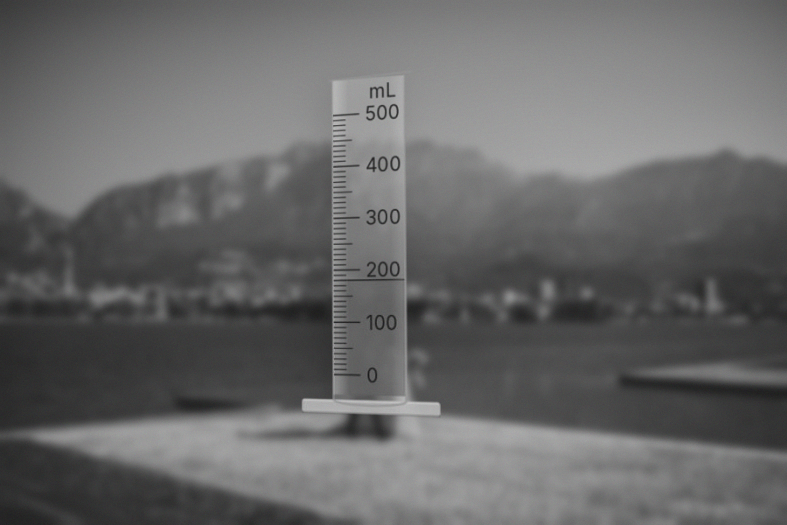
mL 180
